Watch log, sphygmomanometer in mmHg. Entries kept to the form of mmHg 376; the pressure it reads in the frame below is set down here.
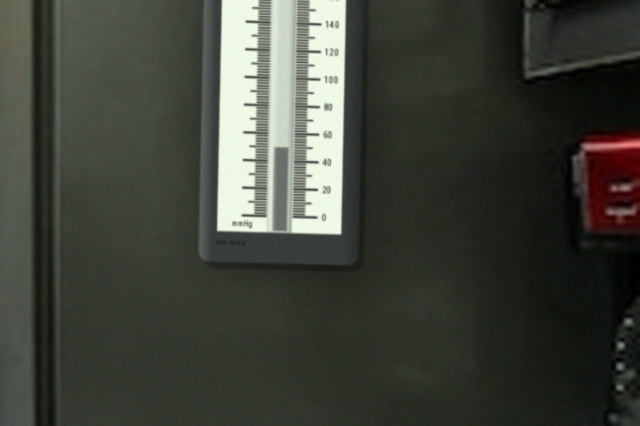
mmHg 50
